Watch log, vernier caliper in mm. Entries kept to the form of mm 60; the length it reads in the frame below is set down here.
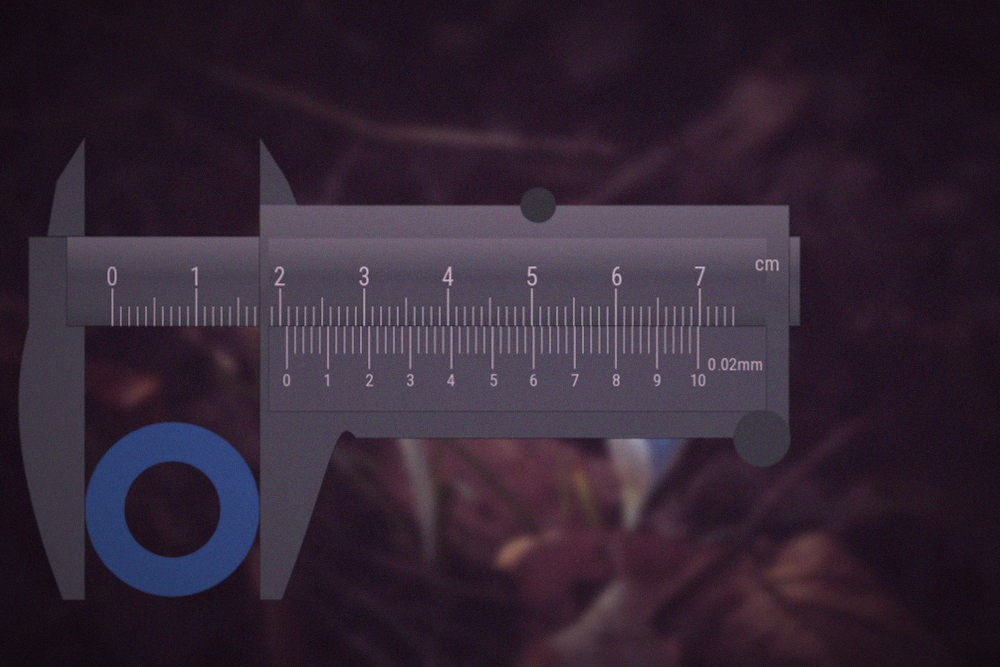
mm 20.8
